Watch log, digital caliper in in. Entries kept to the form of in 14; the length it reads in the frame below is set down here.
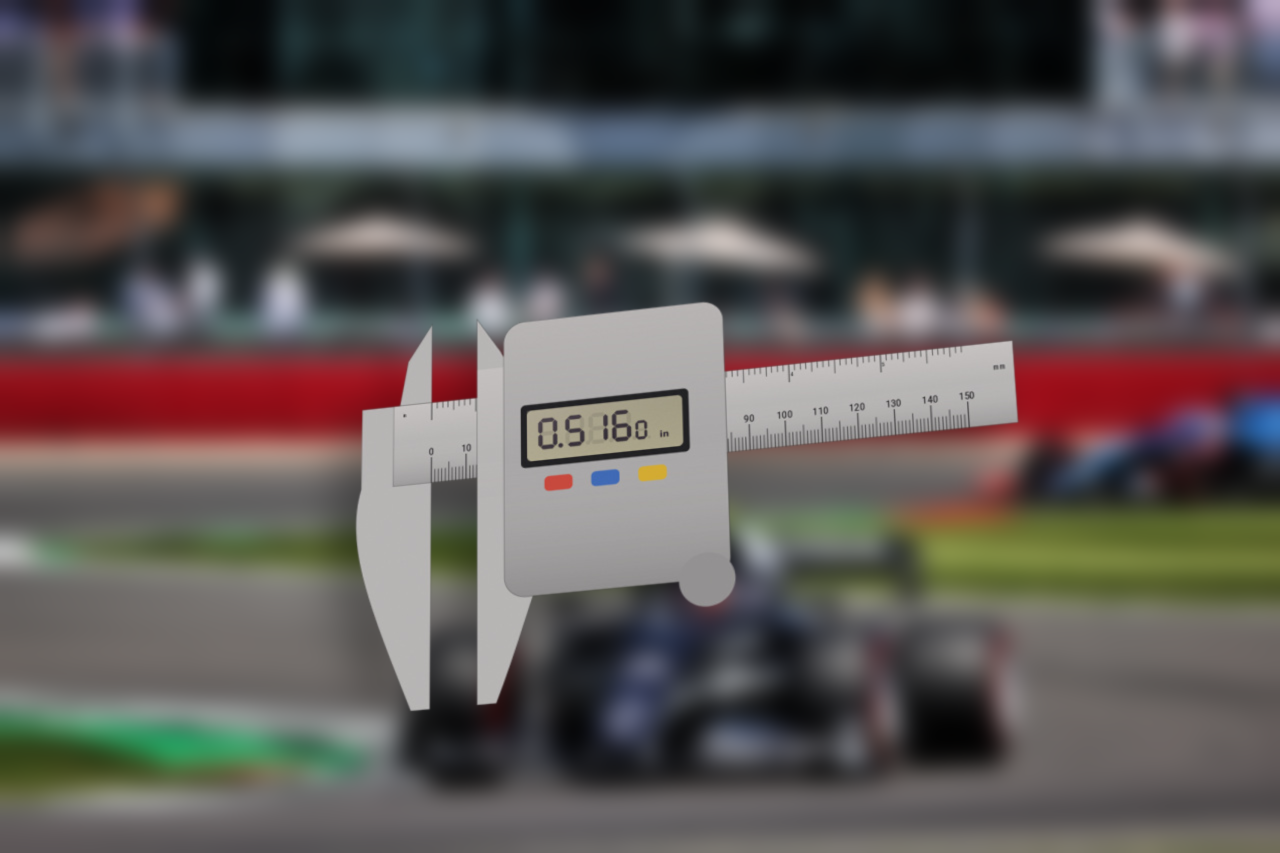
in 0.5160
